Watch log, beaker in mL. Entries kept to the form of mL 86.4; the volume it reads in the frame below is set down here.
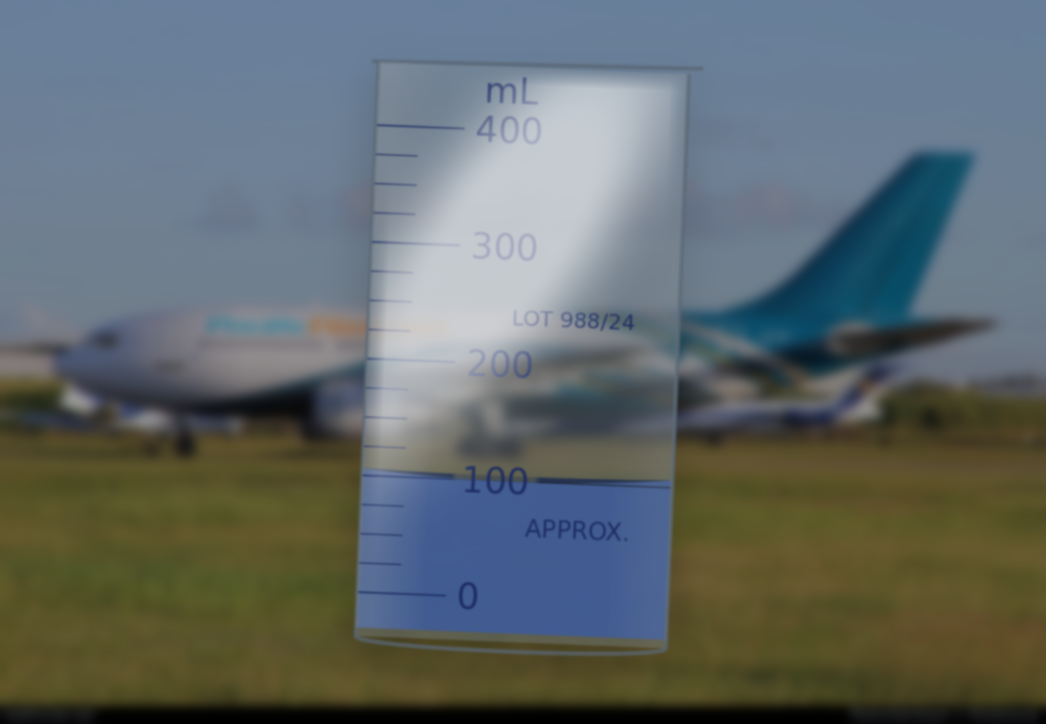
mL 100
